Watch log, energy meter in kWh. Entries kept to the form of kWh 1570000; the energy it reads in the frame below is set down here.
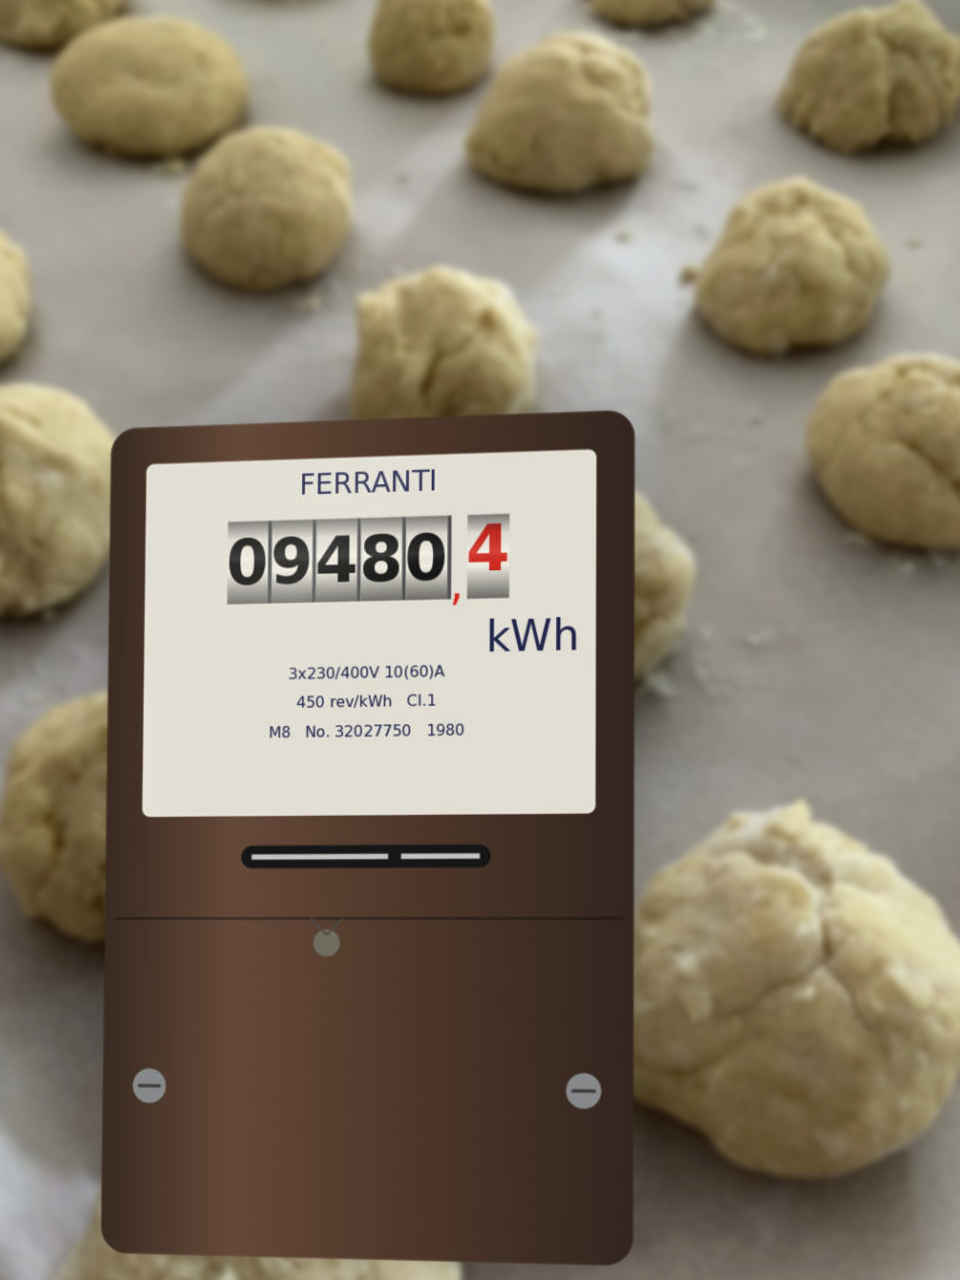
kWh 9480.4
